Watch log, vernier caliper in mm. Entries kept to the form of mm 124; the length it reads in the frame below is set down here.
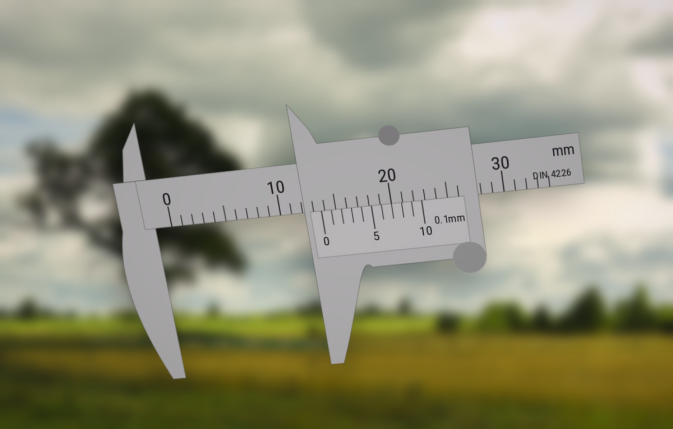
mm 13.7
